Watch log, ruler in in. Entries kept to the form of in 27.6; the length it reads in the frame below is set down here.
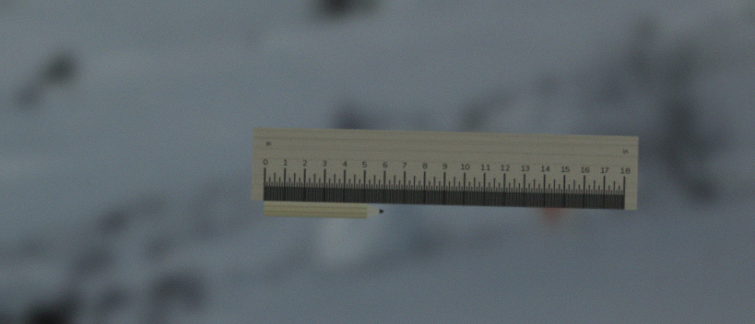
in 6
